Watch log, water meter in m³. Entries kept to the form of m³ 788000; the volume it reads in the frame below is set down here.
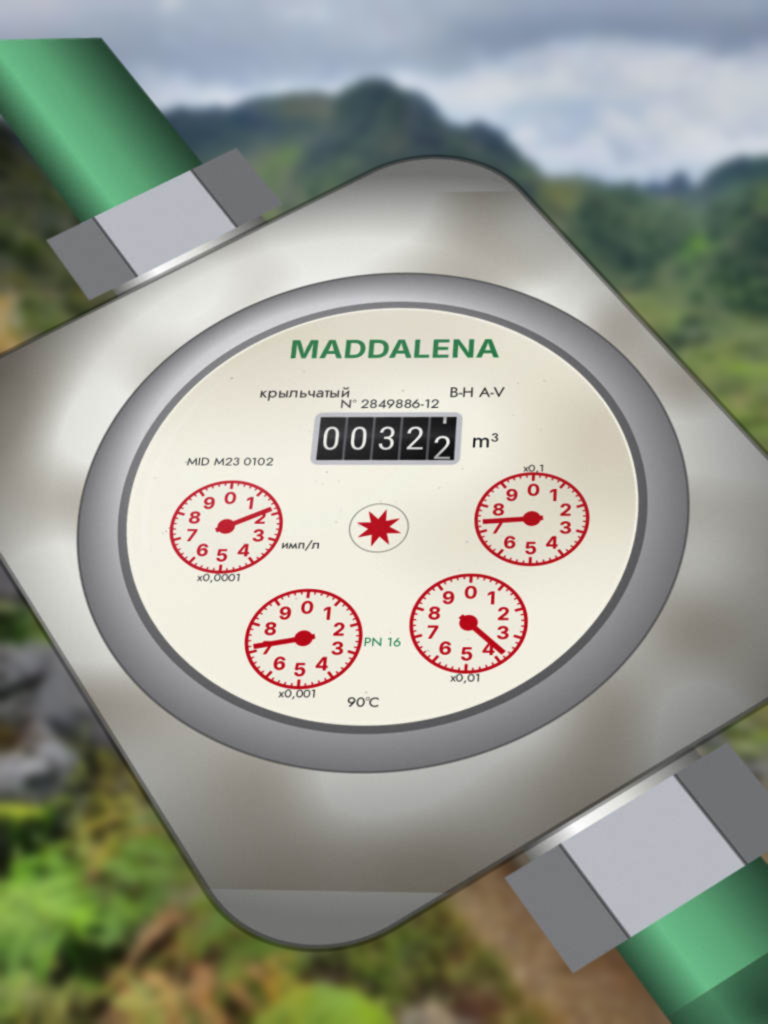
m³ 321.7371
